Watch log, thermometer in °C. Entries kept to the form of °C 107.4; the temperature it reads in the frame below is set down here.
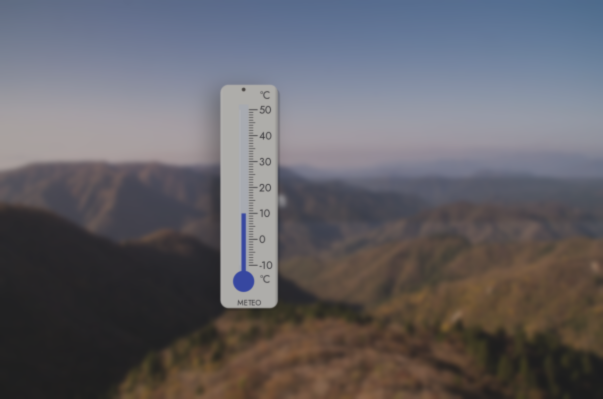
°C 10
